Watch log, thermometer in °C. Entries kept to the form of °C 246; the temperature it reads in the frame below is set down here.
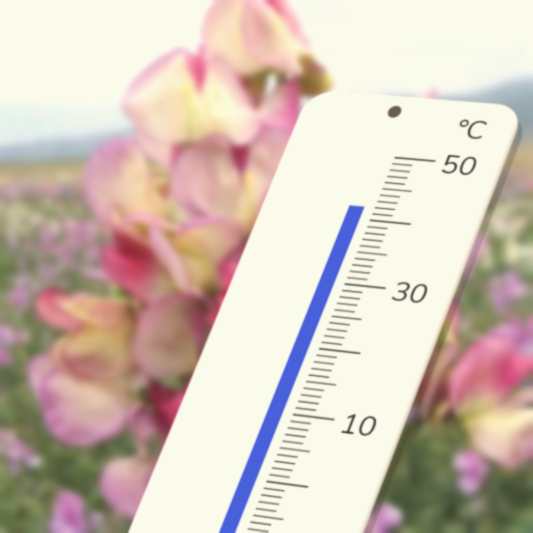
°C 42
